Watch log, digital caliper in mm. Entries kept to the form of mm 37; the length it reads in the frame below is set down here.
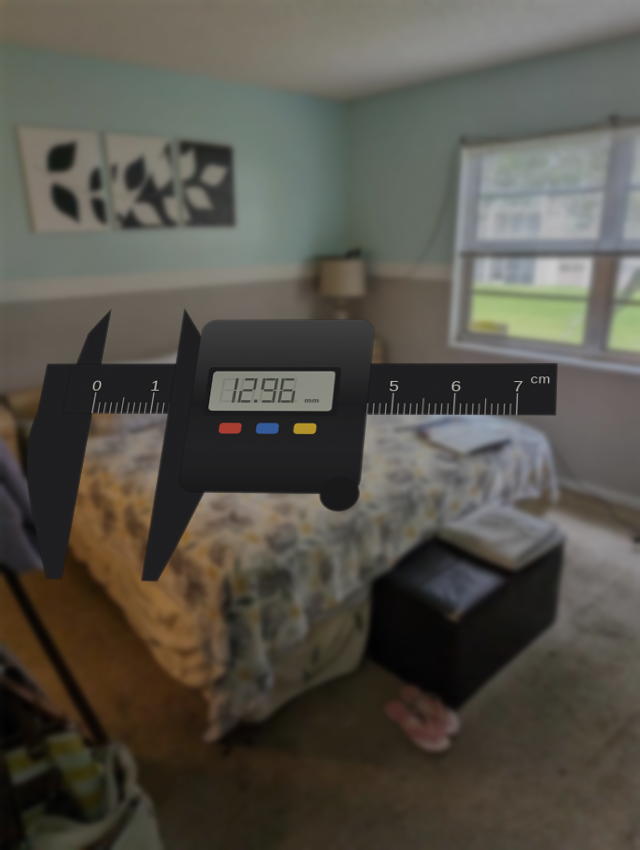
mm 12.96
